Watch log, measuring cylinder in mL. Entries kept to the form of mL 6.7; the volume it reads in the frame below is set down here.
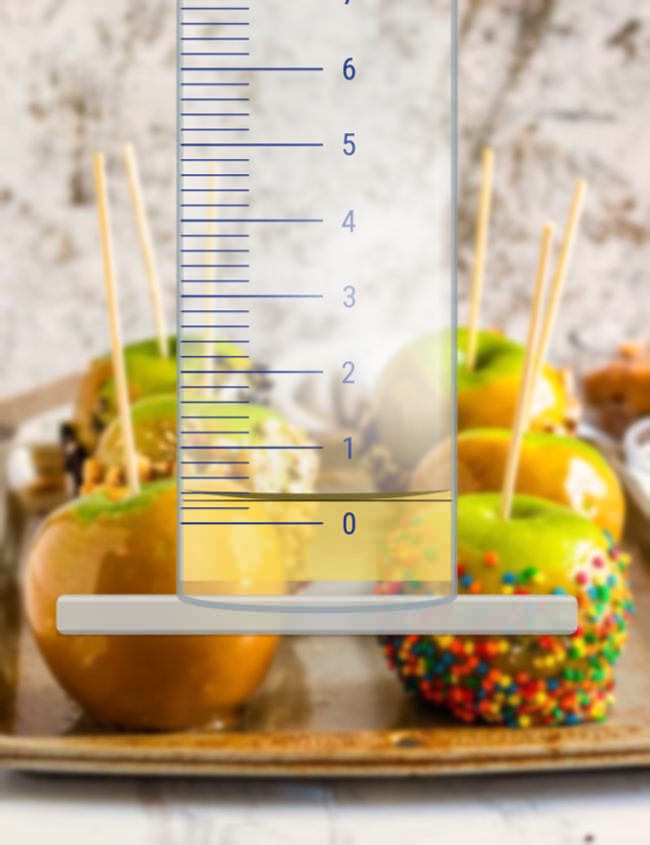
mL 0.3
